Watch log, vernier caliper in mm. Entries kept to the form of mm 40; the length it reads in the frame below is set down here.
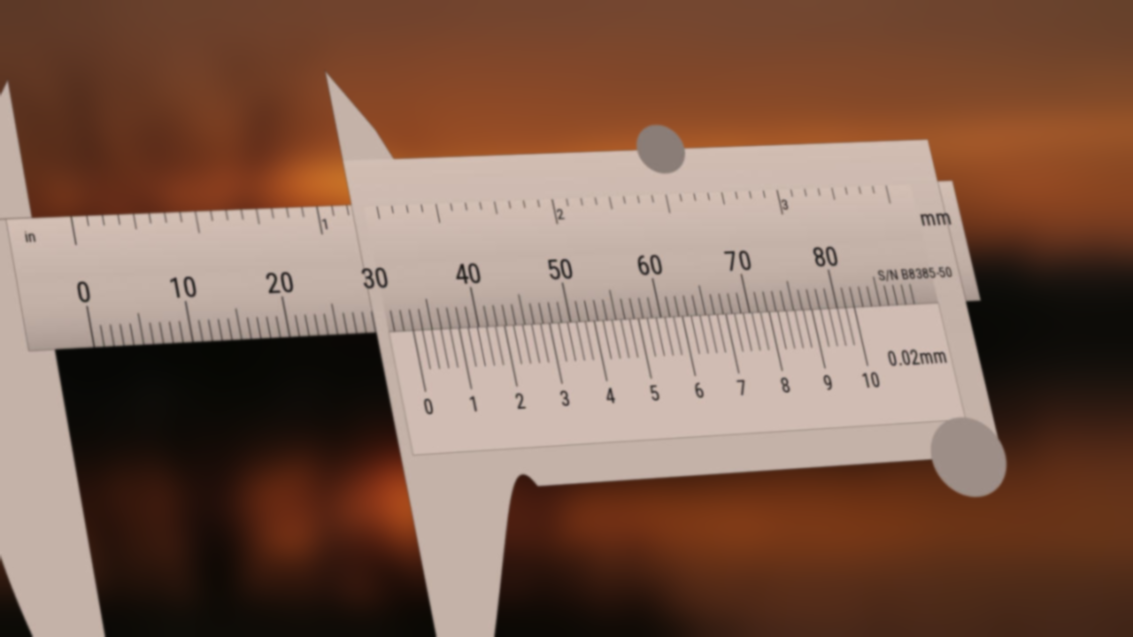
mm 33.0
